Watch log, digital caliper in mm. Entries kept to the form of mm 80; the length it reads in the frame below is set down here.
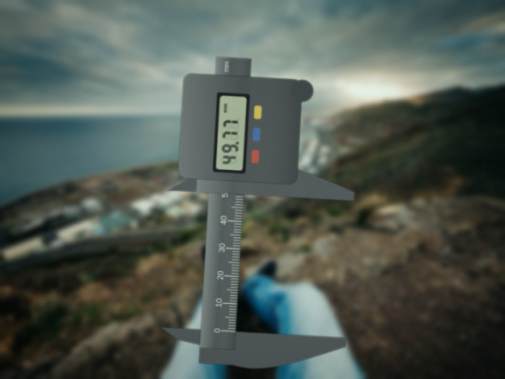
mm 49.77
